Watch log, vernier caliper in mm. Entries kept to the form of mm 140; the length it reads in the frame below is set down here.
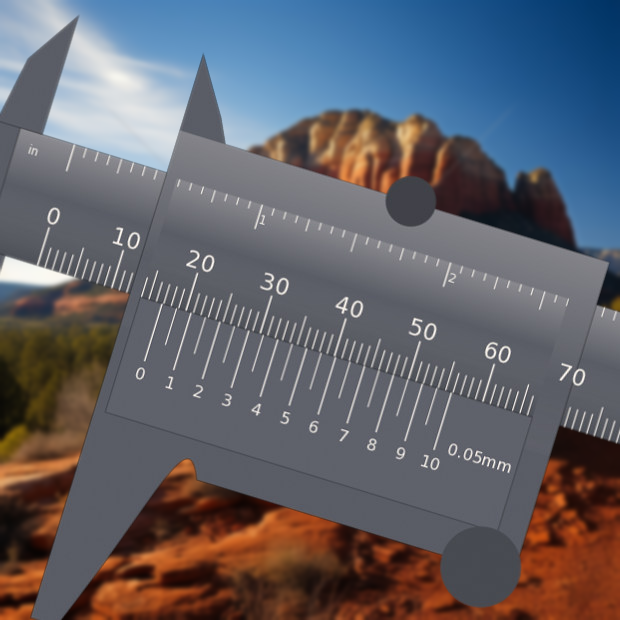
mm 16.8
